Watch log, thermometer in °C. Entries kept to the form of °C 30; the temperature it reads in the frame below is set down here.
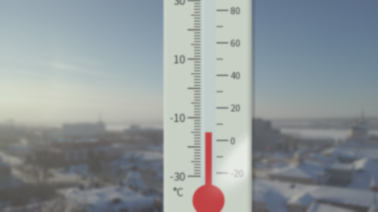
°C -15
